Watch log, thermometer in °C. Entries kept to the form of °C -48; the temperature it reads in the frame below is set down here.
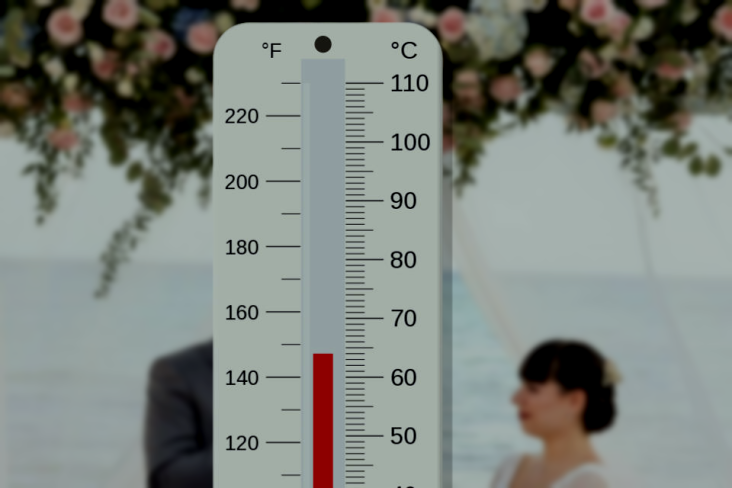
°C 64
